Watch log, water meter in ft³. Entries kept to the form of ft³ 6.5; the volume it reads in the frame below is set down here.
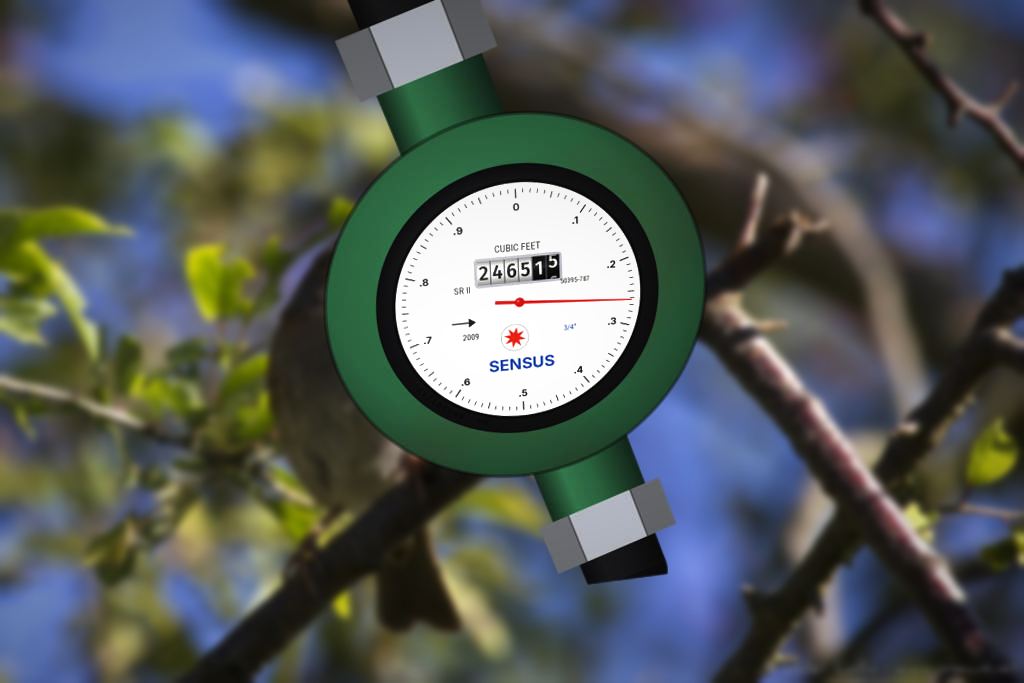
ft³ 246515.26
